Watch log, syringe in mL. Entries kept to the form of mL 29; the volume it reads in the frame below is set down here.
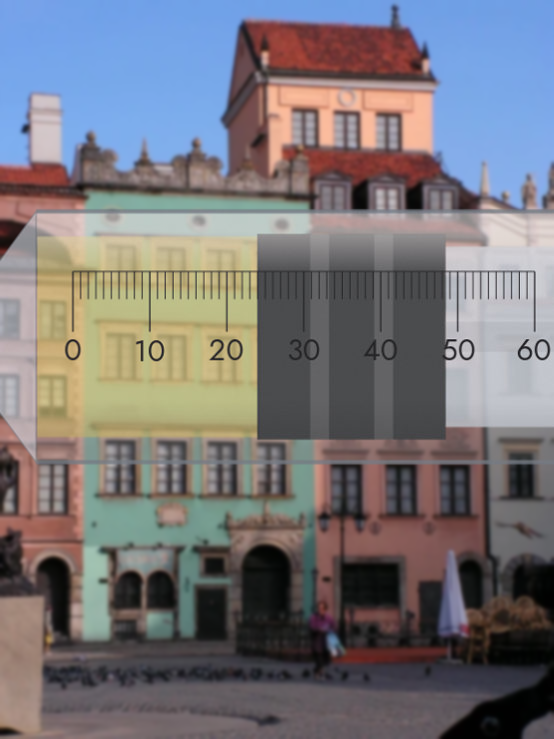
mL 24
